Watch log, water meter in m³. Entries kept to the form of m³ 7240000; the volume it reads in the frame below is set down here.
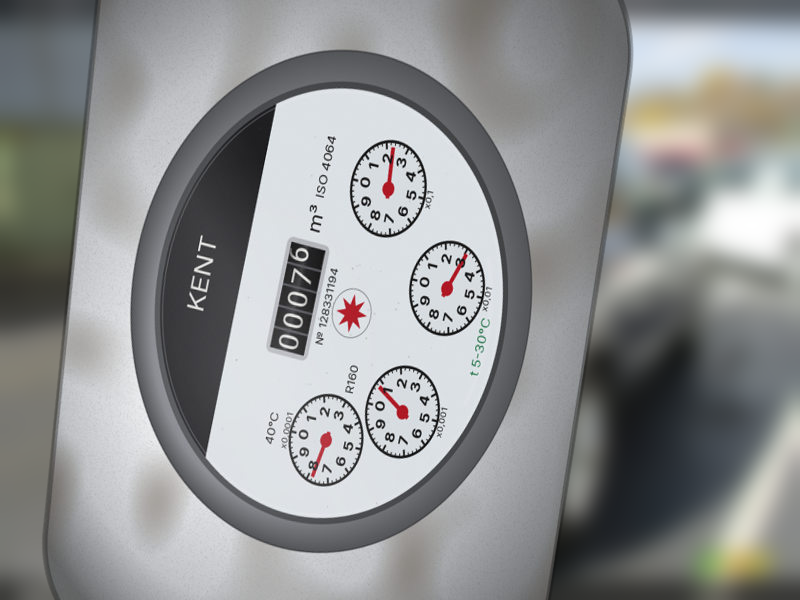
m³ 76.2307
